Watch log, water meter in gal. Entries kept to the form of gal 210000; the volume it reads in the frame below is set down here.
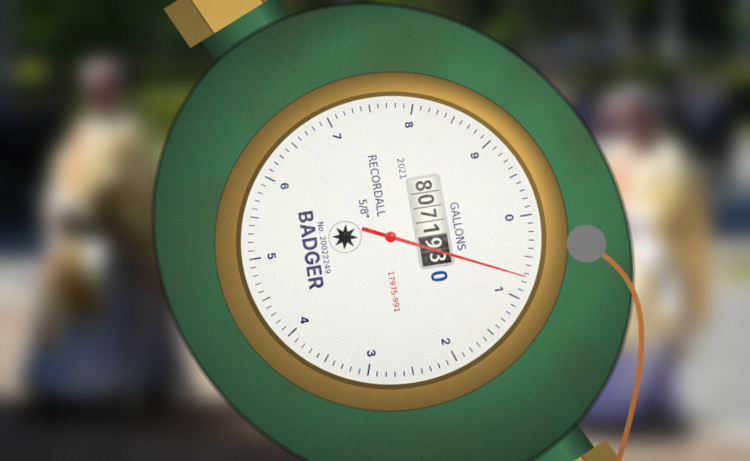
gal 8071930.7
